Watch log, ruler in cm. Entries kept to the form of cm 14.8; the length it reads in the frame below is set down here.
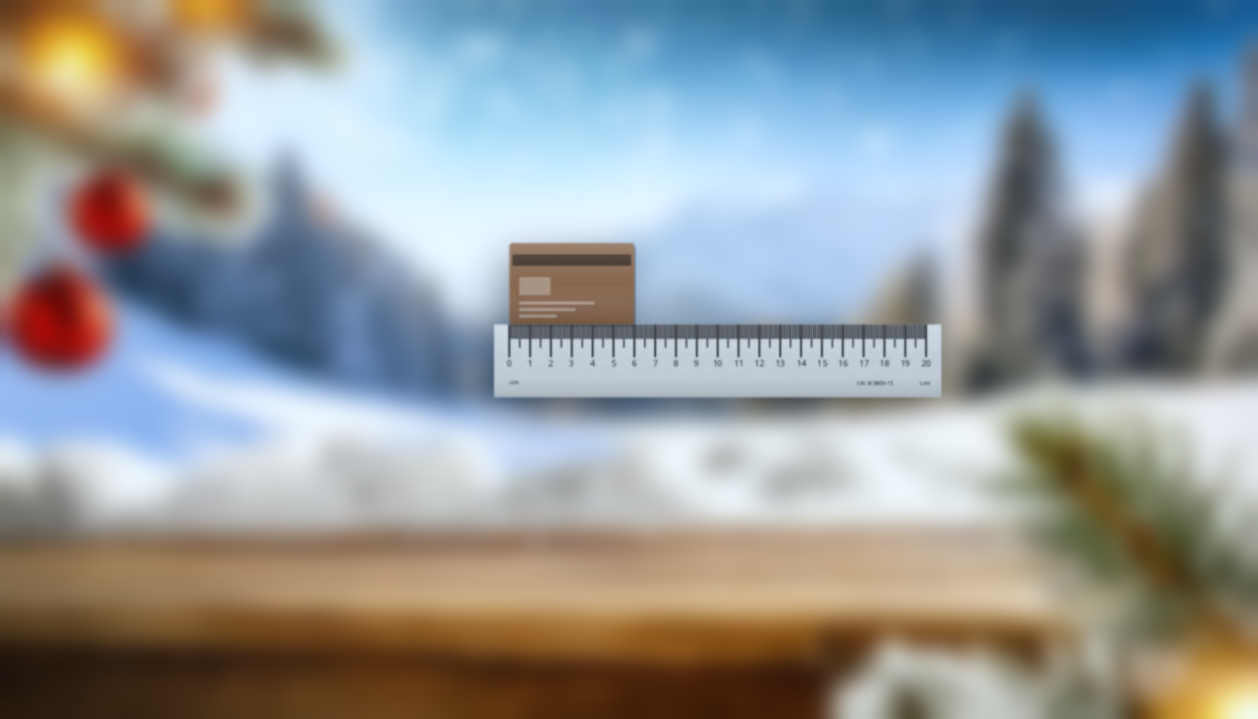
cm 6
